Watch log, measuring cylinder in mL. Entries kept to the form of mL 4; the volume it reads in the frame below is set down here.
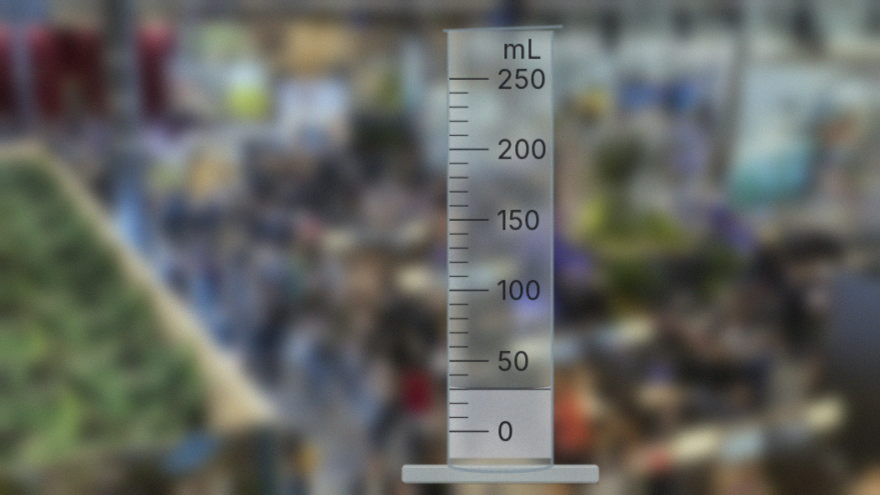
mL 30
